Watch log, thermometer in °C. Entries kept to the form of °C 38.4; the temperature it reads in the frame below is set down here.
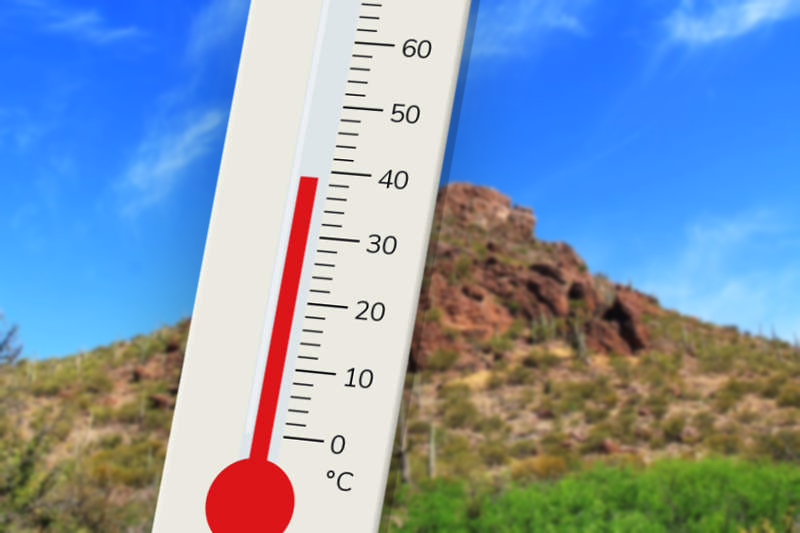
°C 39
